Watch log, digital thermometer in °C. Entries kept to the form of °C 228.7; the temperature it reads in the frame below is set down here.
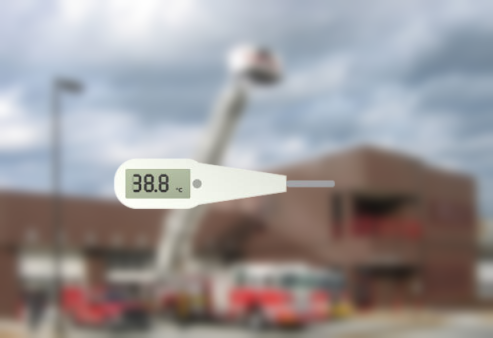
°C 38.8
